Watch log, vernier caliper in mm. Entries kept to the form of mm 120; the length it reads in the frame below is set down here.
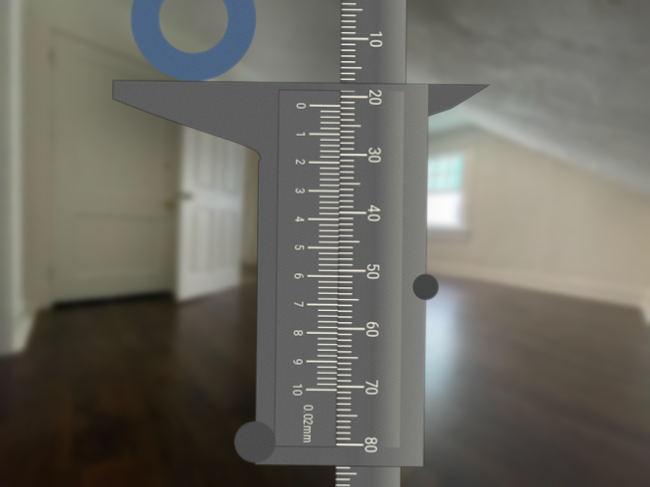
mm 21.6
